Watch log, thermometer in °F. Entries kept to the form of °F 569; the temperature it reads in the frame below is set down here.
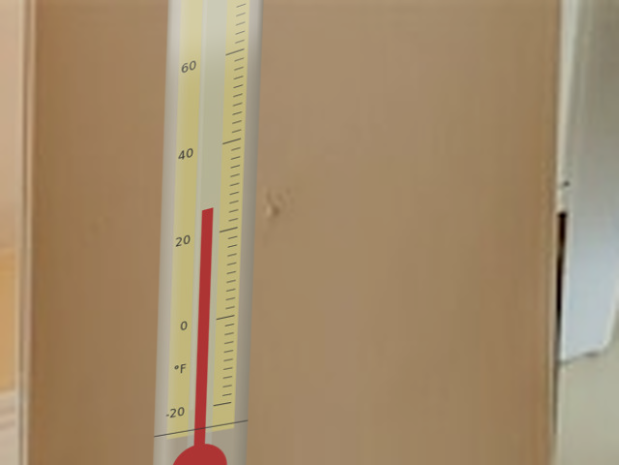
°F 26
